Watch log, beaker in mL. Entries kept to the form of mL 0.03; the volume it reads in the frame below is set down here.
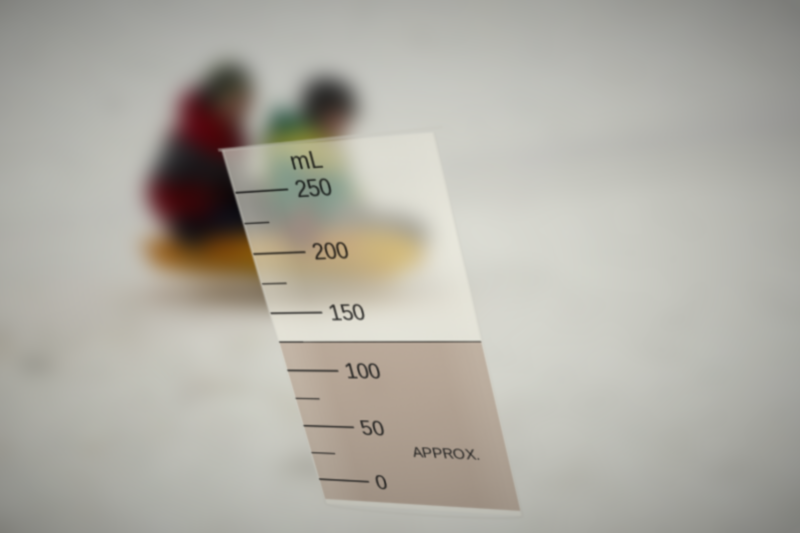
mL 125
